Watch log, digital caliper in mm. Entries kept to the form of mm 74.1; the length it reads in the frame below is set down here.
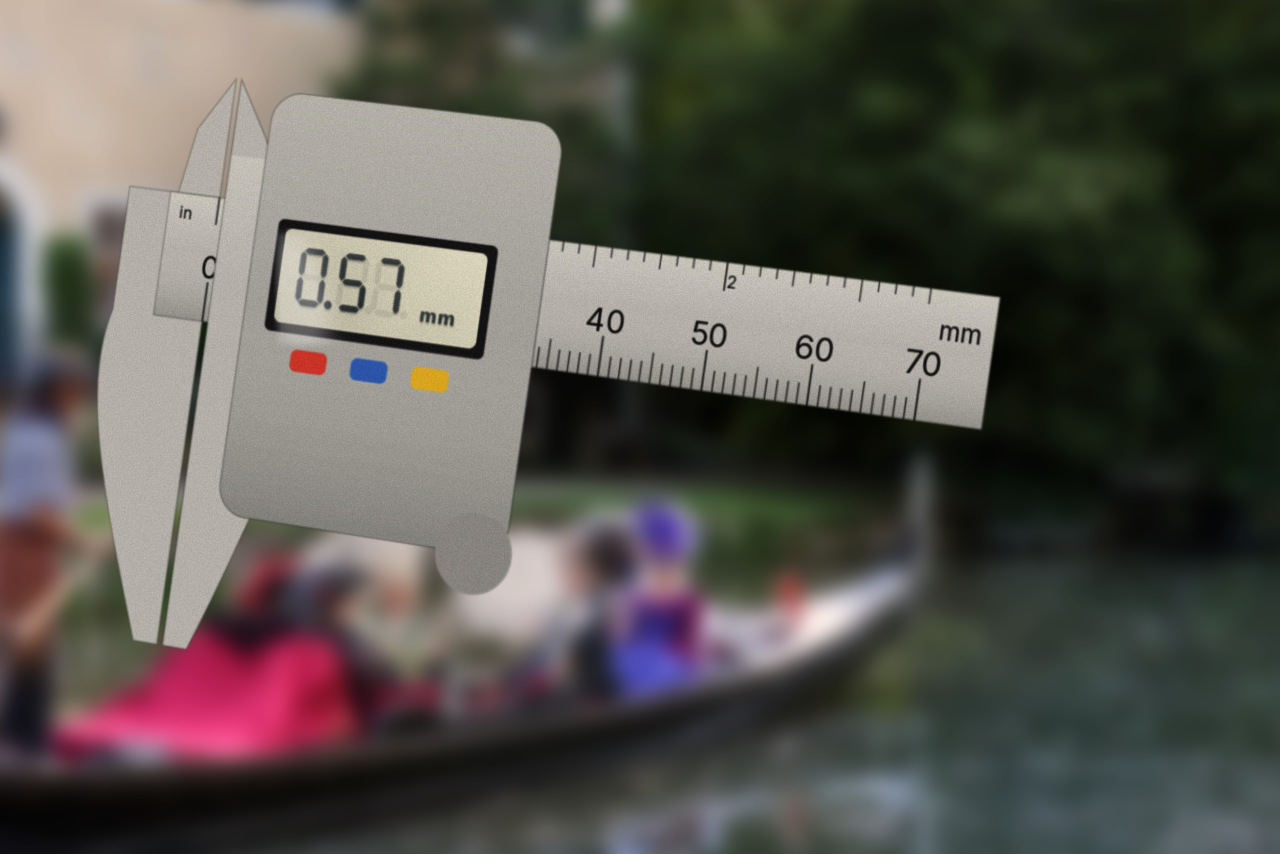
mm 0.57
